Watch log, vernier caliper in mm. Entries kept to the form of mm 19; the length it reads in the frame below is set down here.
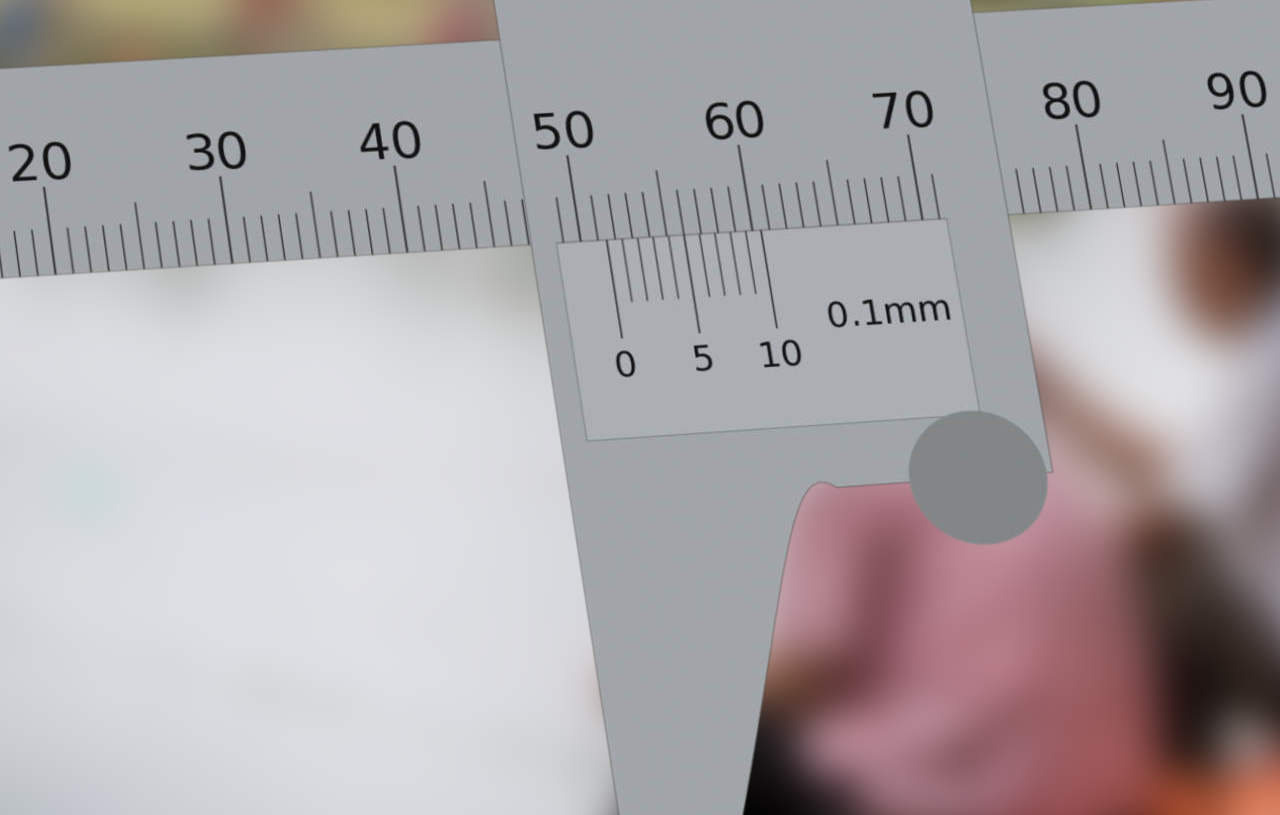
mm 51.5
